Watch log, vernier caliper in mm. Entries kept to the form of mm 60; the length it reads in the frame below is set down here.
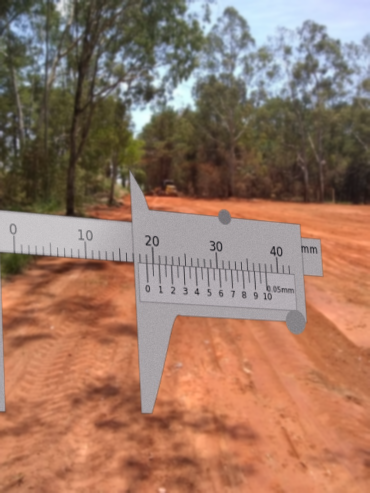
mm 19.0
